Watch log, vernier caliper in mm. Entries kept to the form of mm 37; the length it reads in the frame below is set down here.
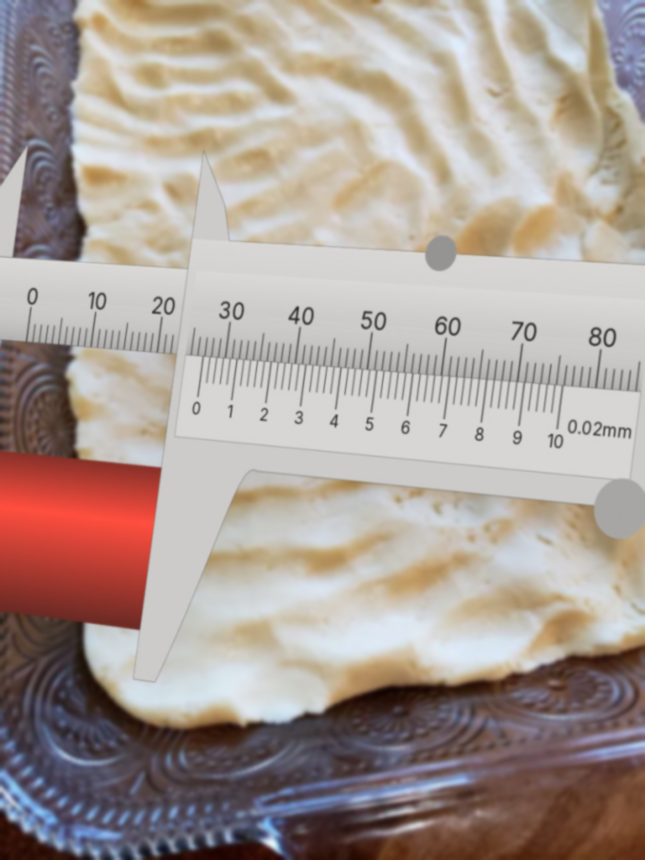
mm 26.8
